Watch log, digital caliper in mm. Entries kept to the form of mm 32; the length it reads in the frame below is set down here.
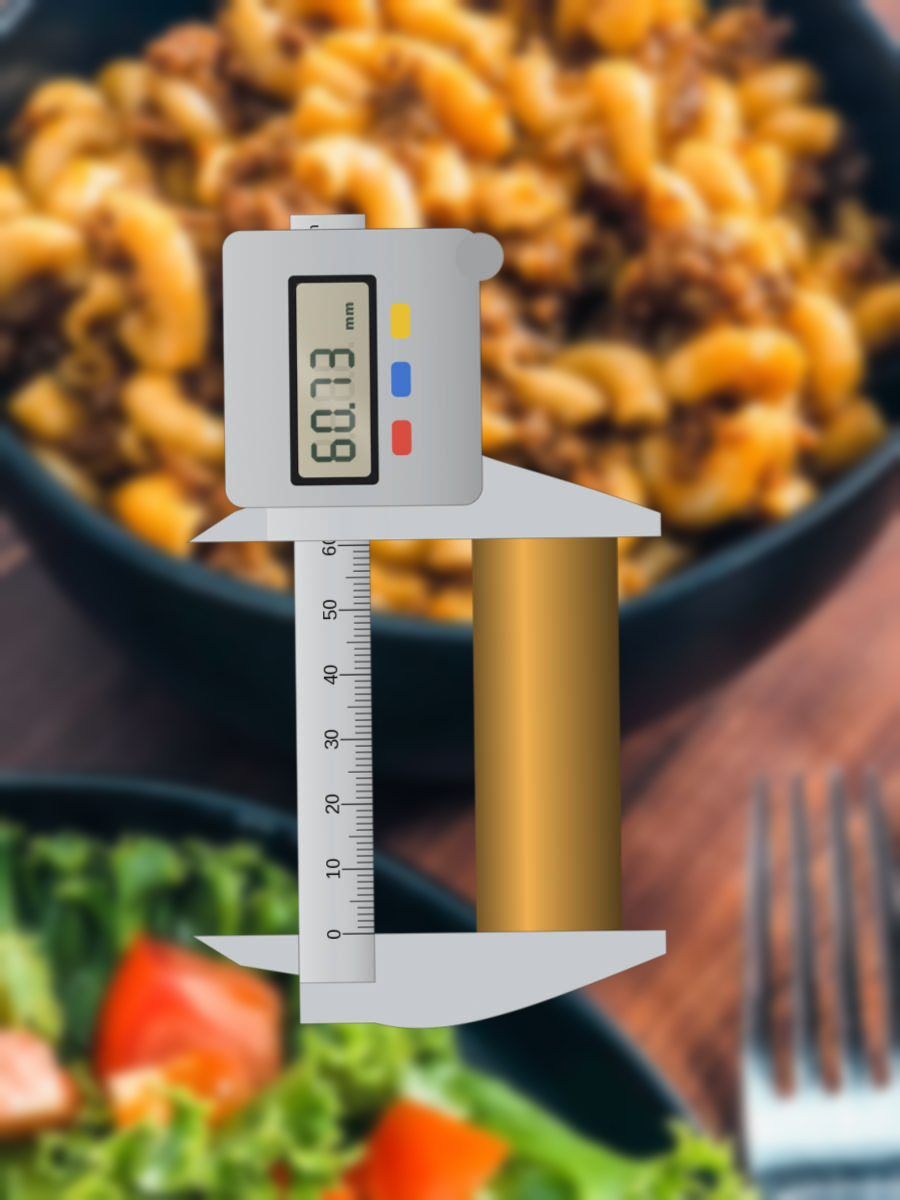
mm 60.73
